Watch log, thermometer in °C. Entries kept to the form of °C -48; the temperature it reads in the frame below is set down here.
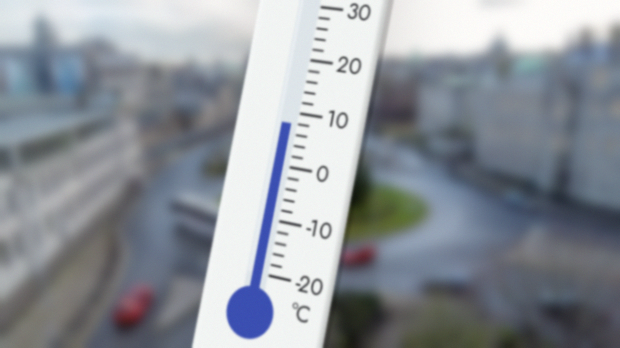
°C 8
